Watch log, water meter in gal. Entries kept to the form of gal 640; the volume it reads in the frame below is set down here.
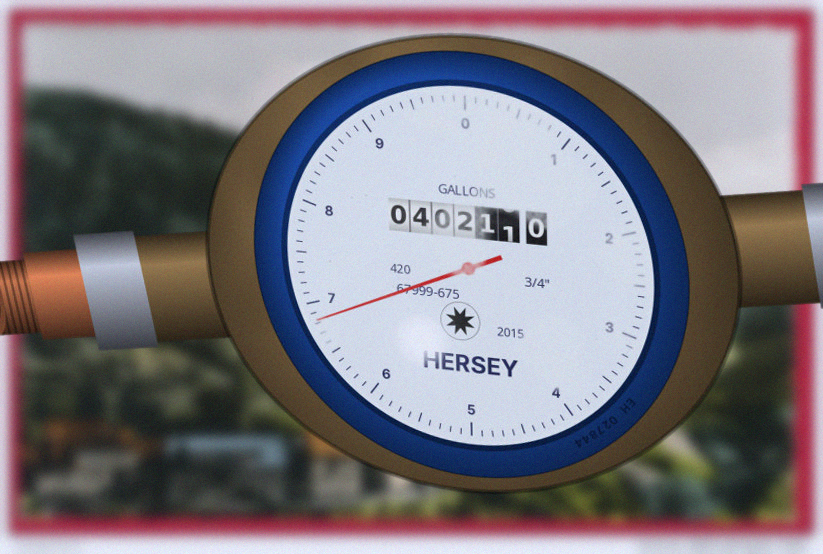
gal 402106.8
